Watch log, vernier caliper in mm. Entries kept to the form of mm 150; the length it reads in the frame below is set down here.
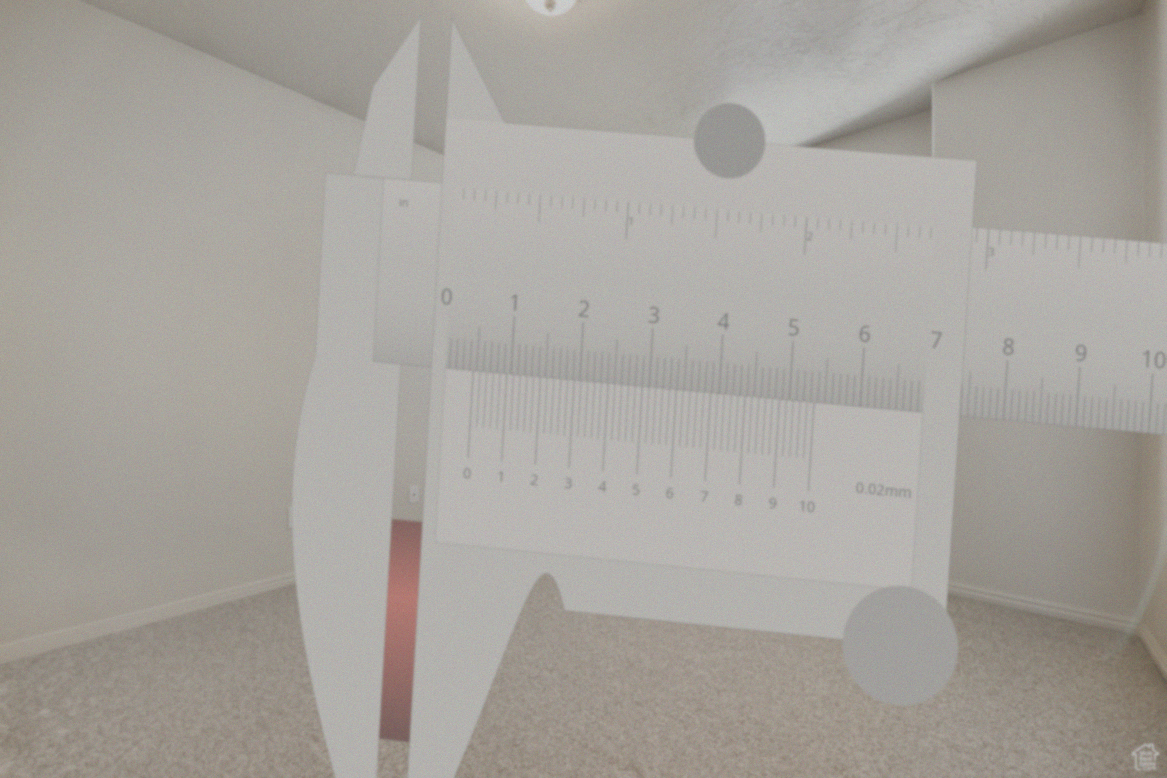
mm 4.5
